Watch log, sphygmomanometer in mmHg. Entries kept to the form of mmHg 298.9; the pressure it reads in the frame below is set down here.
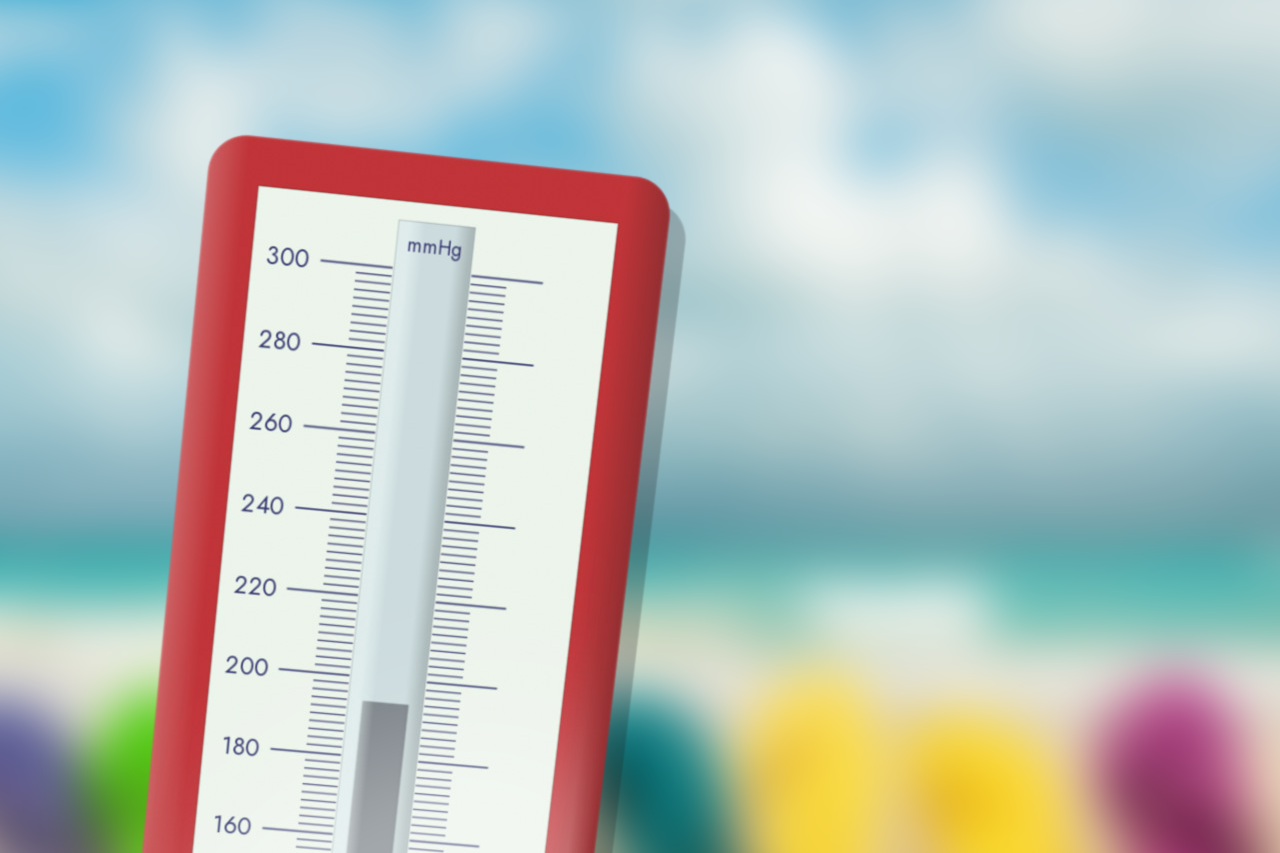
mmHg 194
